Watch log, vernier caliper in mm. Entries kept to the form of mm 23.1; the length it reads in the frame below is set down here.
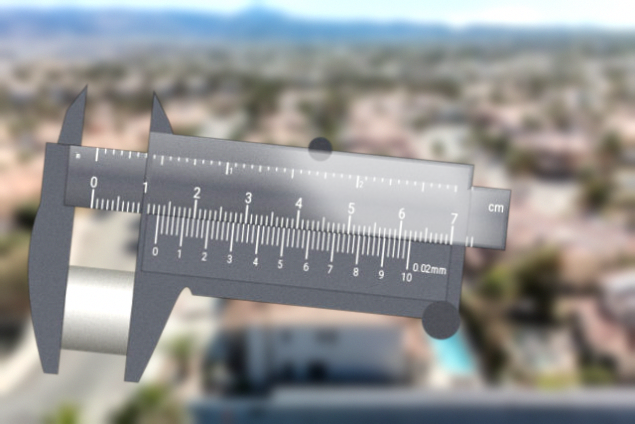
mm 13.0
